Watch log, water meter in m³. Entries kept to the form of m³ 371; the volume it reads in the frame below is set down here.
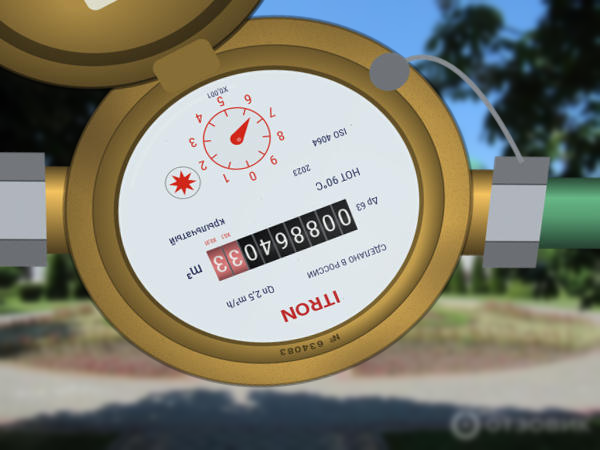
m³ 88640.336
